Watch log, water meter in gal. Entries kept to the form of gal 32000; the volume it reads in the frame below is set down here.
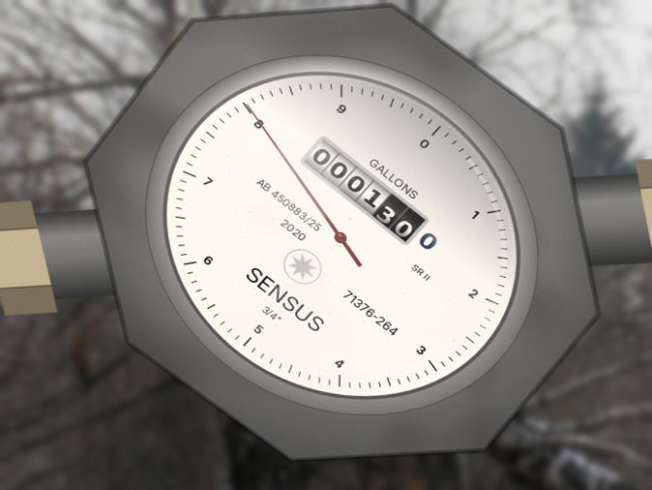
gal 1298.0
